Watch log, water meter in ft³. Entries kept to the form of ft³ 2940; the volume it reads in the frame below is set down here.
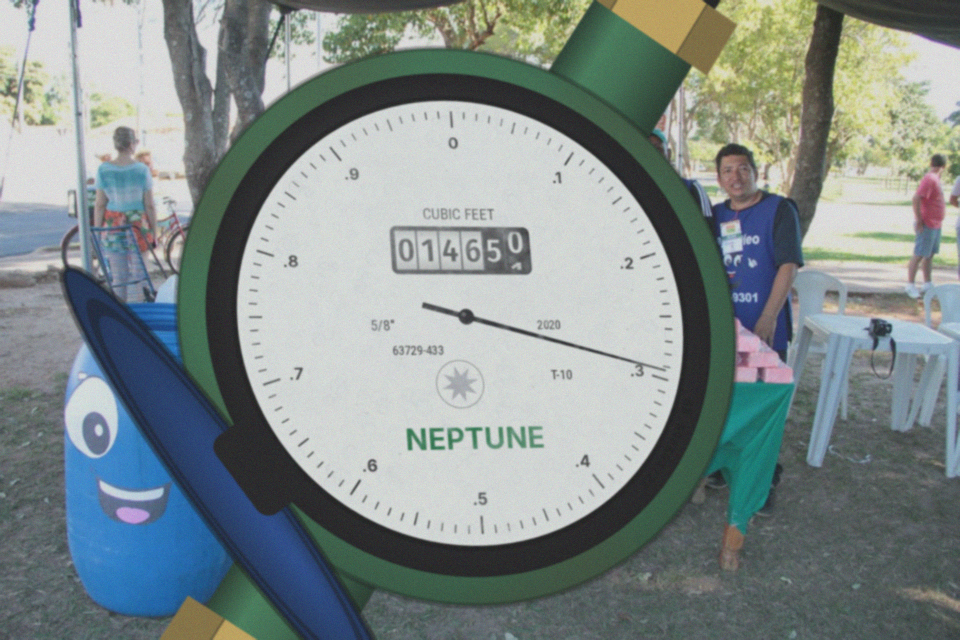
ft³ 14650.29
